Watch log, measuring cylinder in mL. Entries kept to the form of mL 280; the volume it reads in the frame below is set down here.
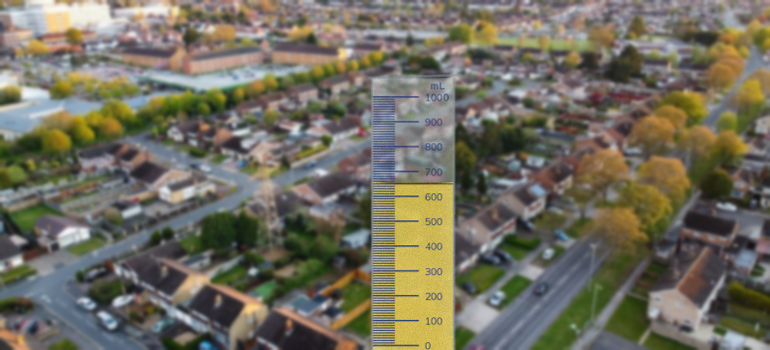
mL 650
